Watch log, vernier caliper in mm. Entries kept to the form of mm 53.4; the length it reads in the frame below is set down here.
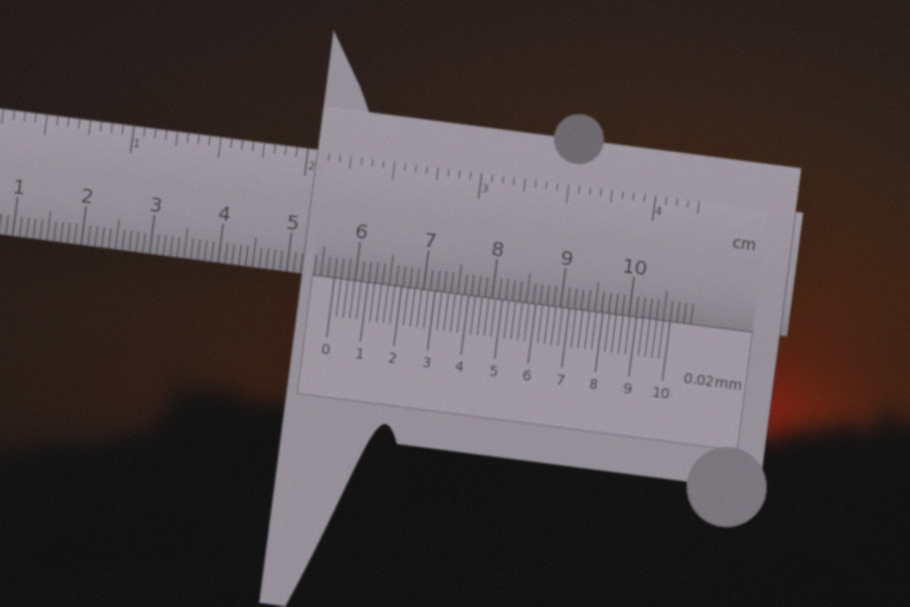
mm 57.0
